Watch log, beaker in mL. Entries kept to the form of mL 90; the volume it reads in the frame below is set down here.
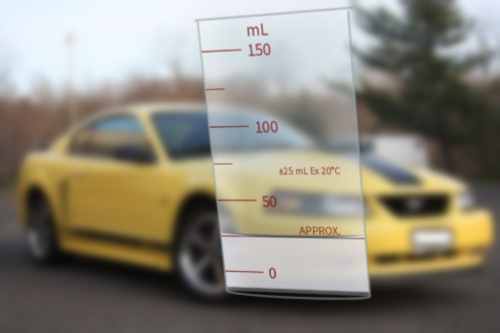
mL 25
